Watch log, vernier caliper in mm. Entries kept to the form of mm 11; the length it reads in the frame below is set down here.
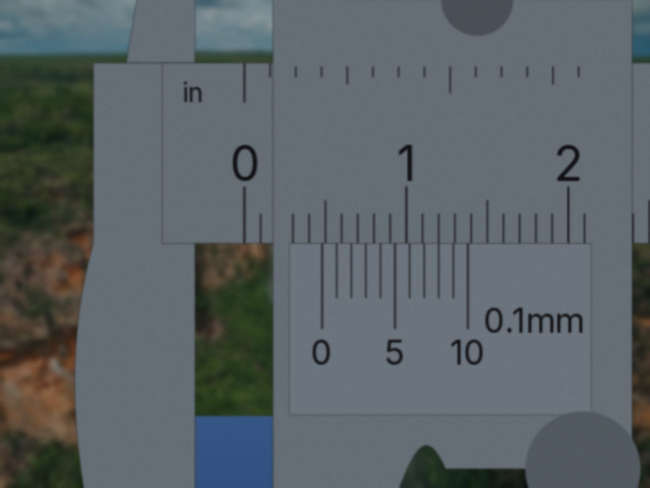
mm 4.8
